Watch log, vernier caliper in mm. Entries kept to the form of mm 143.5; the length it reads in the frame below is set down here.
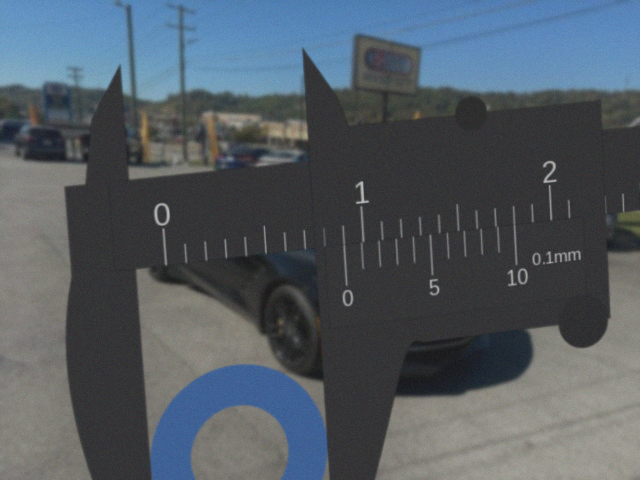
mm 9.0
